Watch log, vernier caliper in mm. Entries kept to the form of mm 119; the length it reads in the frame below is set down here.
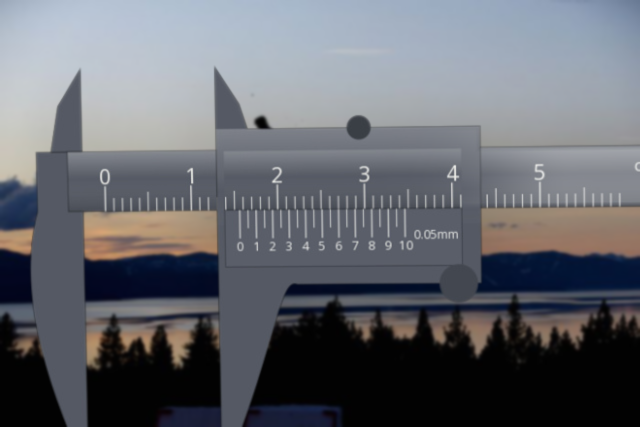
mm 15.6
